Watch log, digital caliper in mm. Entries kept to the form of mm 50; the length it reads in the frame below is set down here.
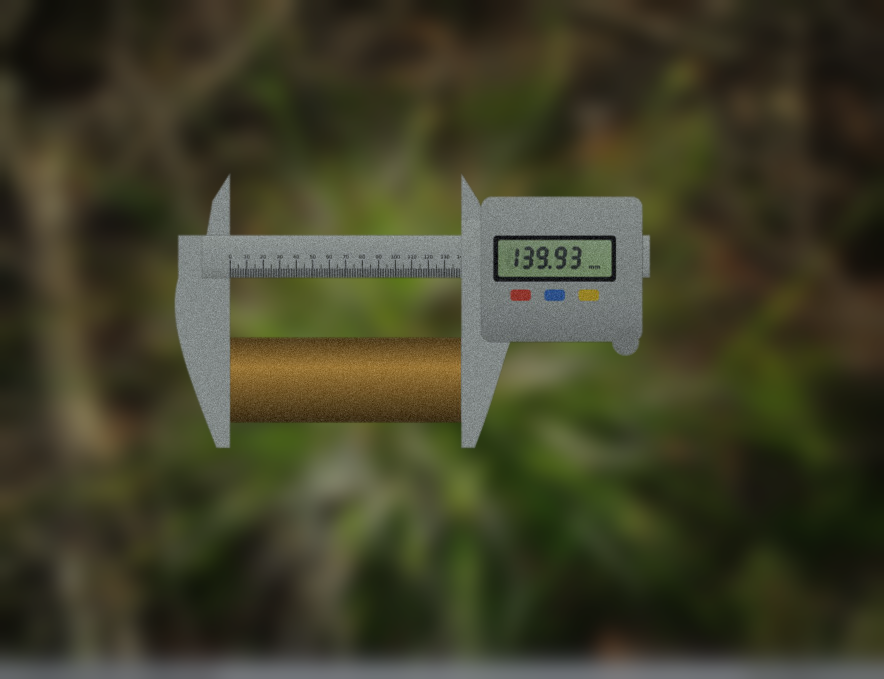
mm 139.93
